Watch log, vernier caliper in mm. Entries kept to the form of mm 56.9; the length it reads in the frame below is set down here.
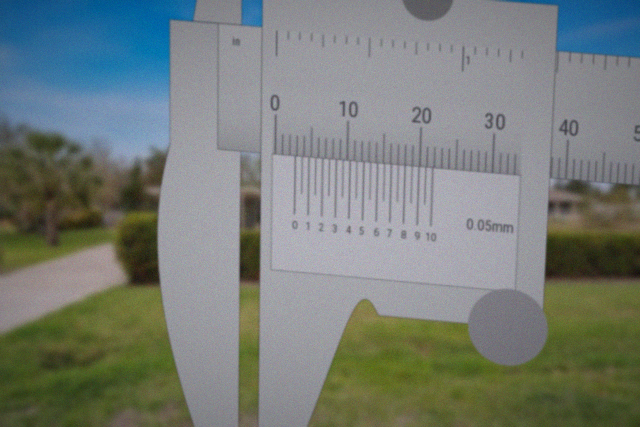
mm 2.8
